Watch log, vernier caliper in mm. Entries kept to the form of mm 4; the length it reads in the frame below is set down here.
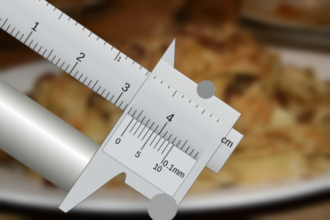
mm 34.4
